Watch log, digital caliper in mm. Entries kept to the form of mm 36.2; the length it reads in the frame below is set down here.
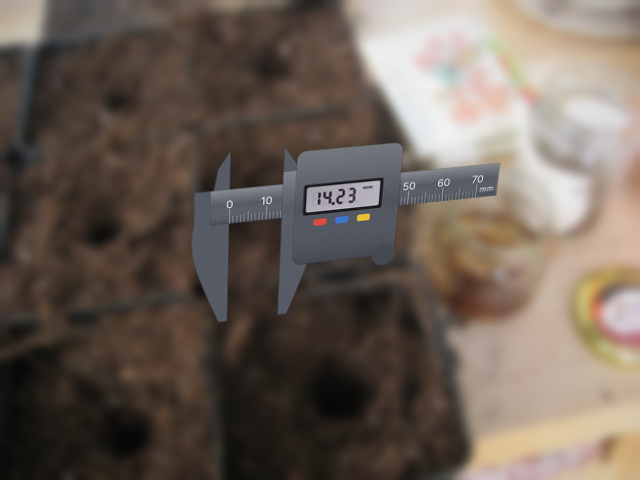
mm 14.23
